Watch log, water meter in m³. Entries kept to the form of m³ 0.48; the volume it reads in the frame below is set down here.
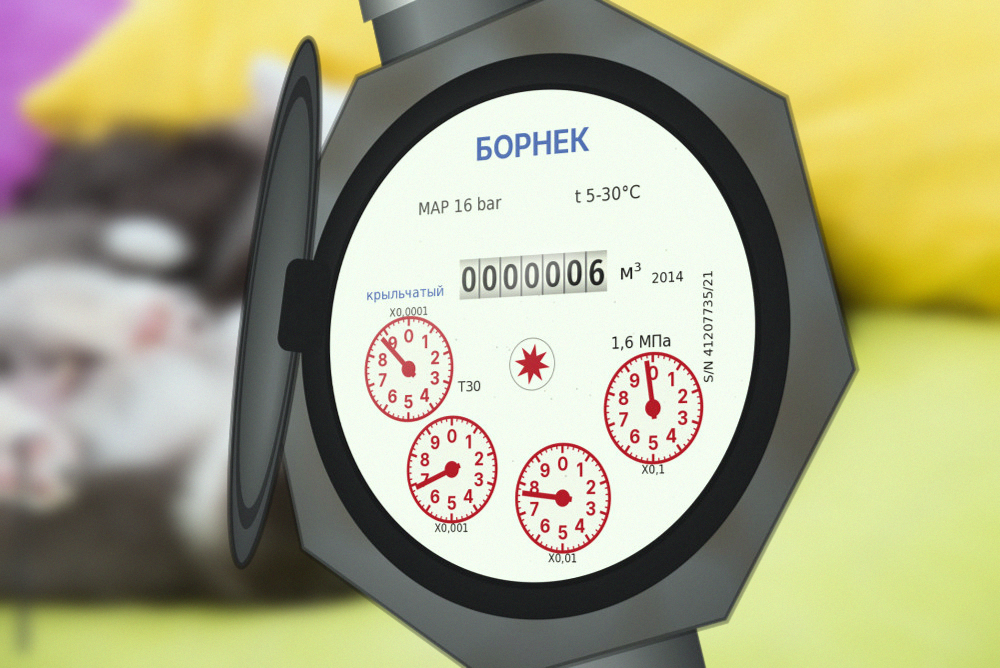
m³ 5.9768
